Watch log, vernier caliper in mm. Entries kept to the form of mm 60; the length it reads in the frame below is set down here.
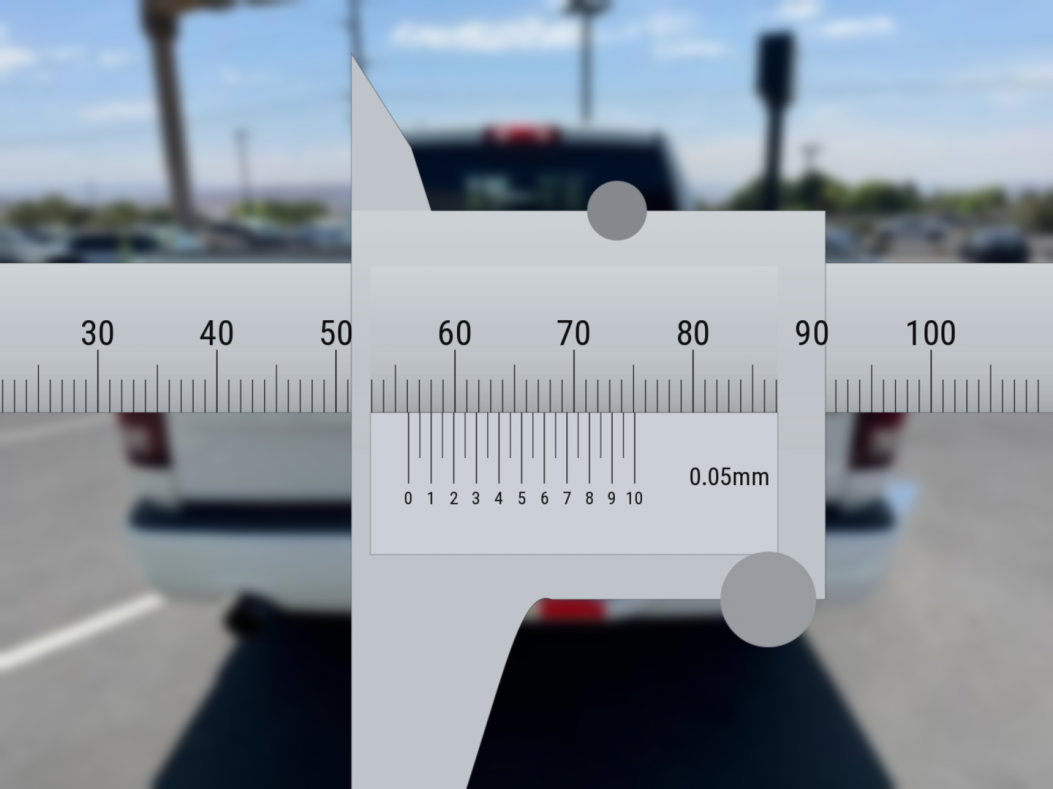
mm 56.1
